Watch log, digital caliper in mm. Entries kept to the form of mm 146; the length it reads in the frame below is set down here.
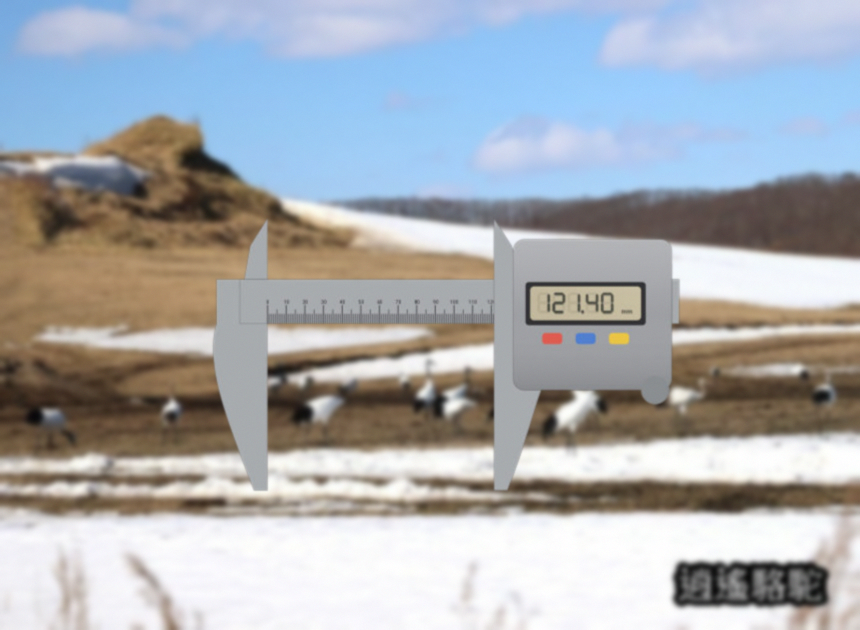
mm 121.40
